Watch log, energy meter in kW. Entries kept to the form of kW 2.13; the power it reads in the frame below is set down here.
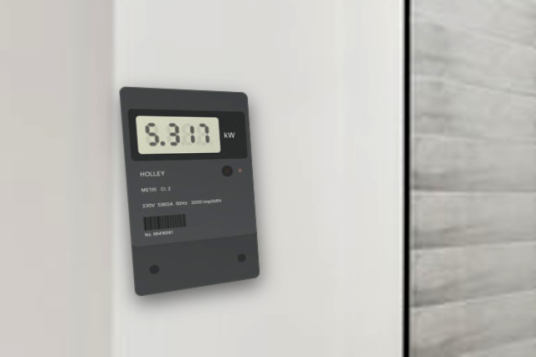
kW 5.317
